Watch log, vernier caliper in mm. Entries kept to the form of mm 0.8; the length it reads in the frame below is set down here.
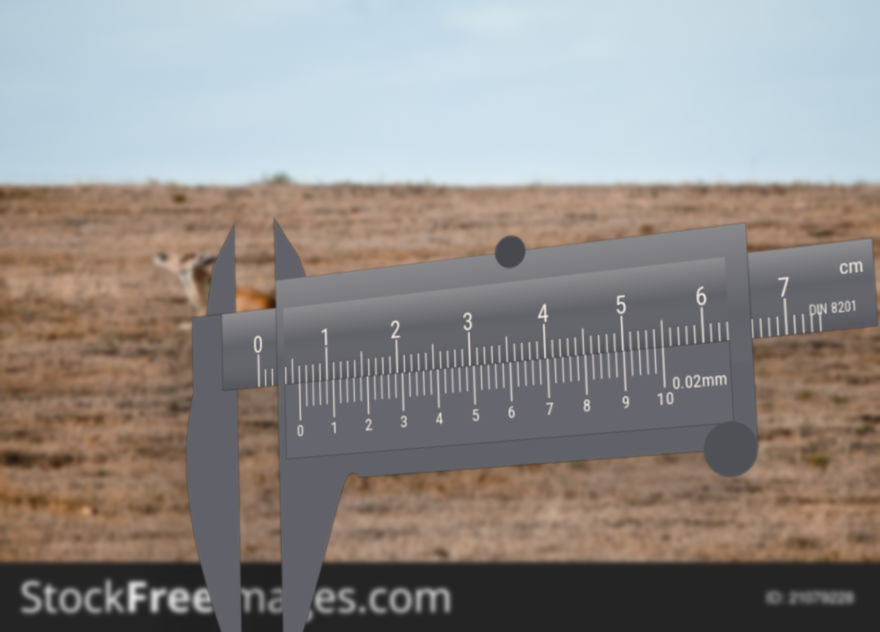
mm 6.0
